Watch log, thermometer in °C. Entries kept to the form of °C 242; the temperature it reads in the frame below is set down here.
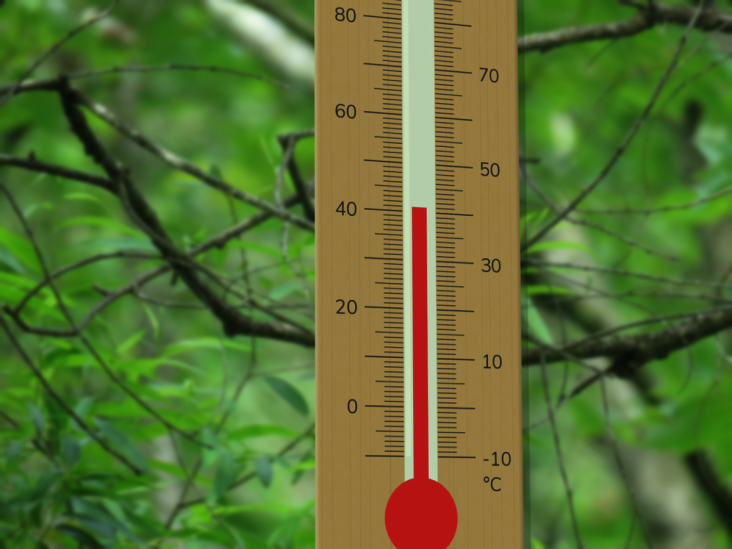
°C 41
